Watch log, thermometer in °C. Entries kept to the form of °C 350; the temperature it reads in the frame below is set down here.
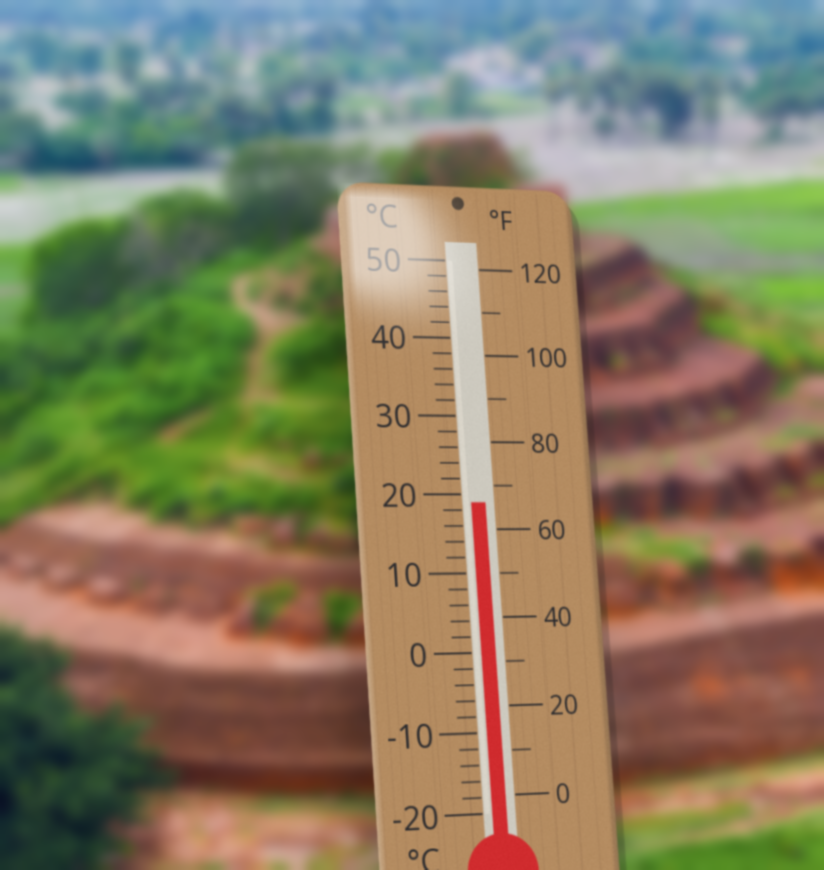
°C 19
